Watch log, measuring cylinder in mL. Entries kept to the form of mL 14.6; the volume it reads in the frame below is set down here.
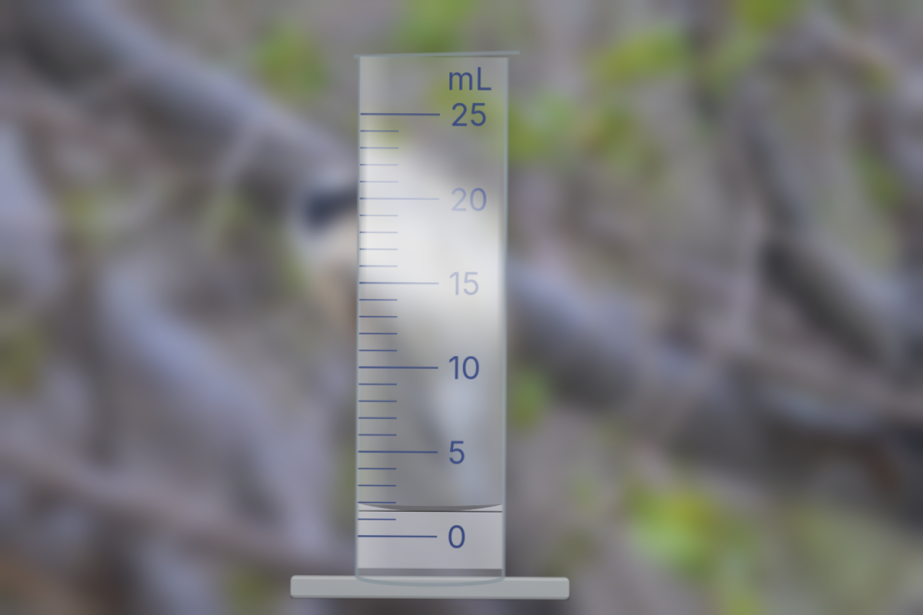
mL 1.5
